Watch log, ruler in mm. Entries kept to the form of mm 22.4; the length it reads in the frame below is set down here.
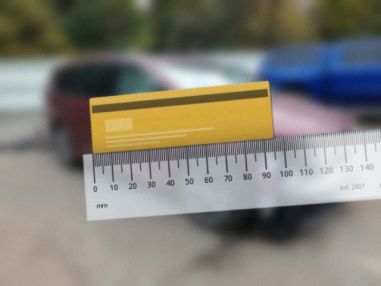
mm 95
